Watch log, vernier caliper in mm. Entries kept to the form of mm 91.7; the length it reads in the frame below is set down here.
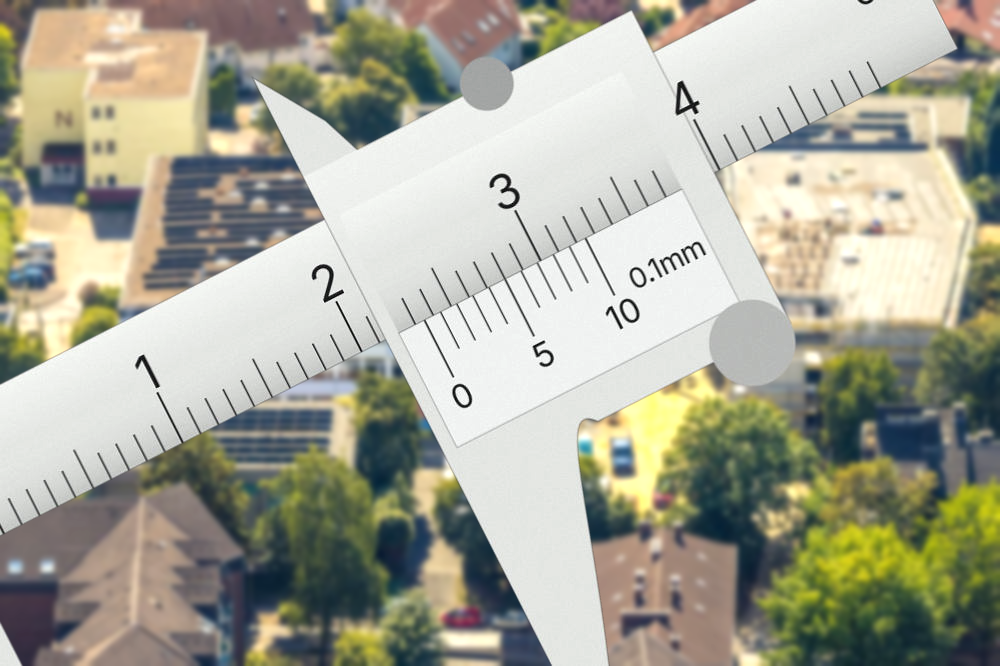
mm 23.5
